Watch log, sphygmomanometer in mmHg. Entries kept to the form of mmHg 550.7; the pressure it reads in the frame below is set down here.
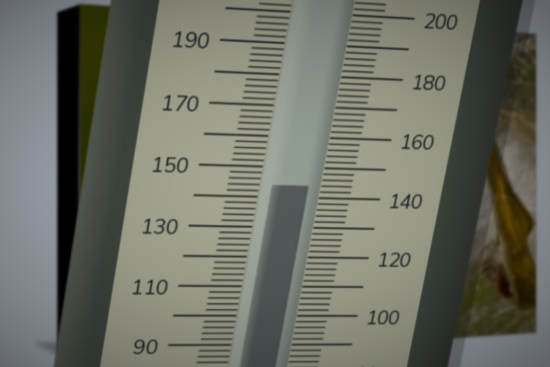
mmHg 144
